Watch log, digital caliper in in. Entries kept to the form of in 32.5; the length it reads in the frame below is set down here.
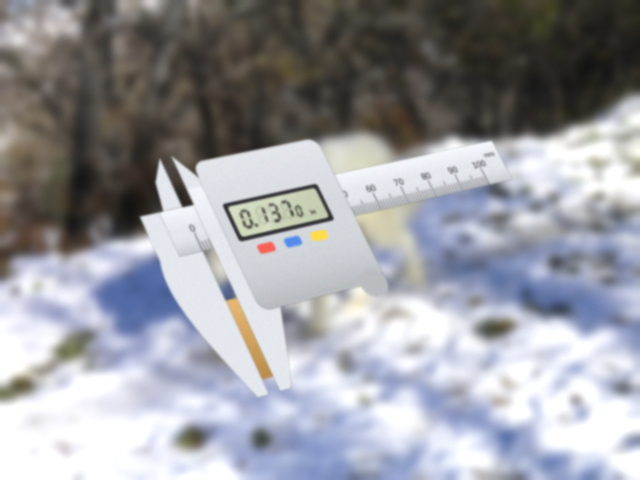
in 0.1370
